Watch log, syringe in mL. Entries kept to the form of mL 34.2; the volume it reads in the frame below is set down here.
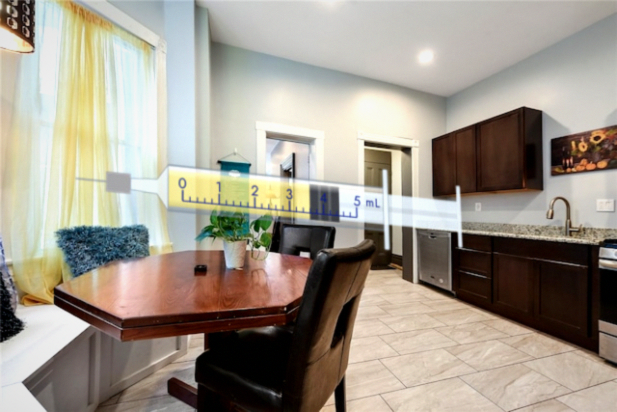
mL 3.6
